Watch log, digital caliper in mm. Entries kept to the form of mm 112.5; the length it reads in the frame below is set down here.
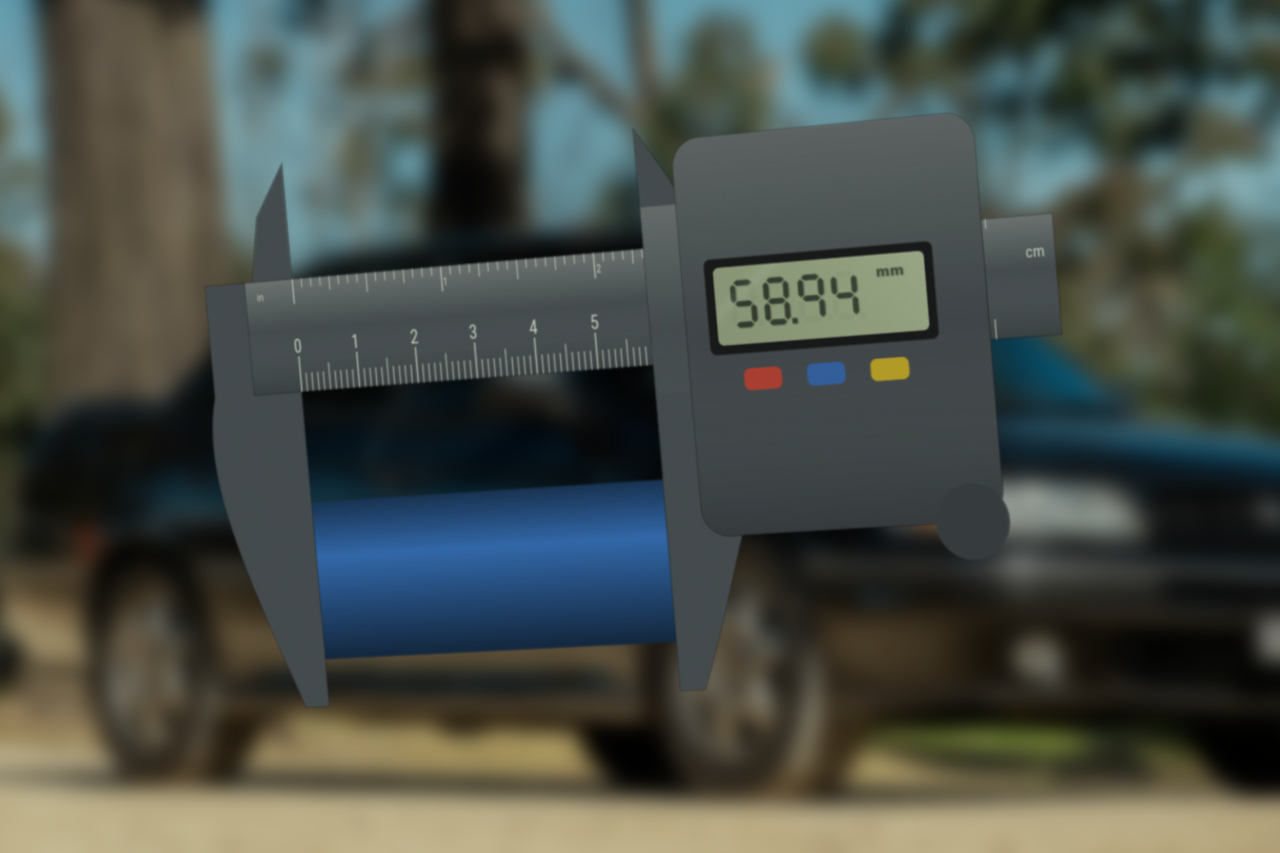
mm 58.94
